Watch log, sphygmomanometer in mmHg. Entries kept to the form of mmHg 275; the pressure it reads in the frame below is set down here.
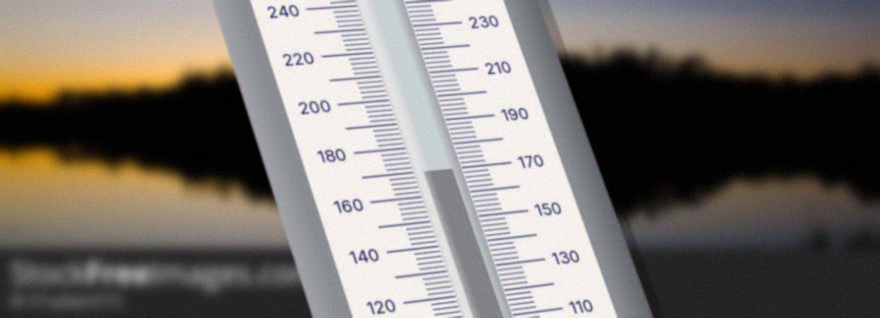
mmHg 170
